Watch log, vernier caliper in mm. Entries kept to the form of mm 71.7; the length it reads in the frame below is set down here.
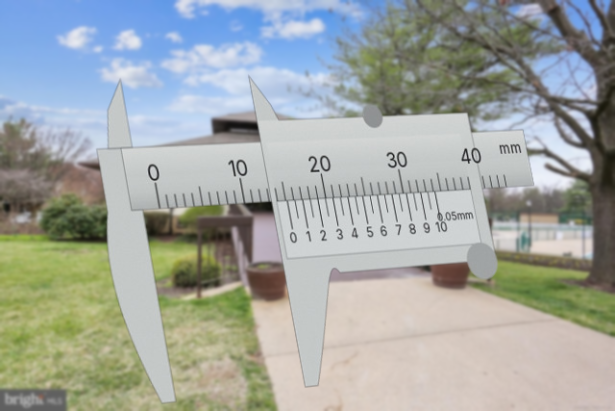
mm 15.2
